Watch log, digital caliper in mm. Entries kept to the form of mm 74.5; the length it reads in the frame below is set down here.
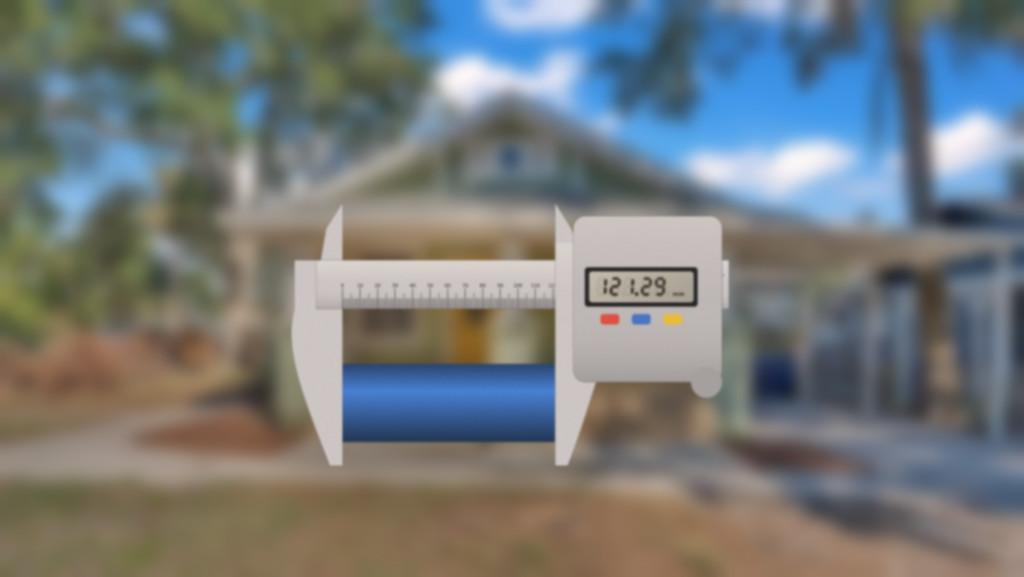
mm 121.29
